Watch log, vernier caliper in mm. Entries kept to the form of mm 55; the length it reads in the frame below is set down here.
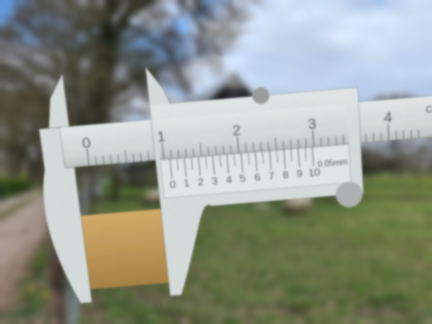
mm 10.8
